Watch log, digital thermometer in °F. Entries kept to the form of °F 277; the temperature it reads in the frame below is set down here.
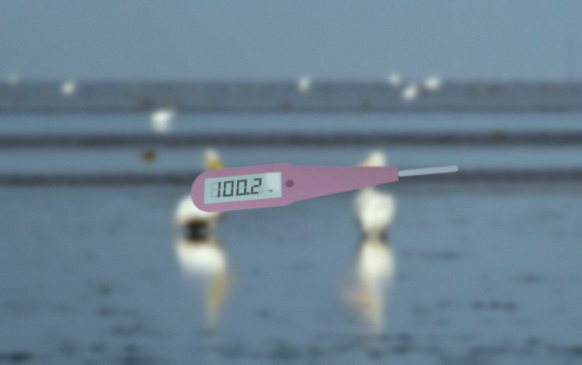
°F 100.2
